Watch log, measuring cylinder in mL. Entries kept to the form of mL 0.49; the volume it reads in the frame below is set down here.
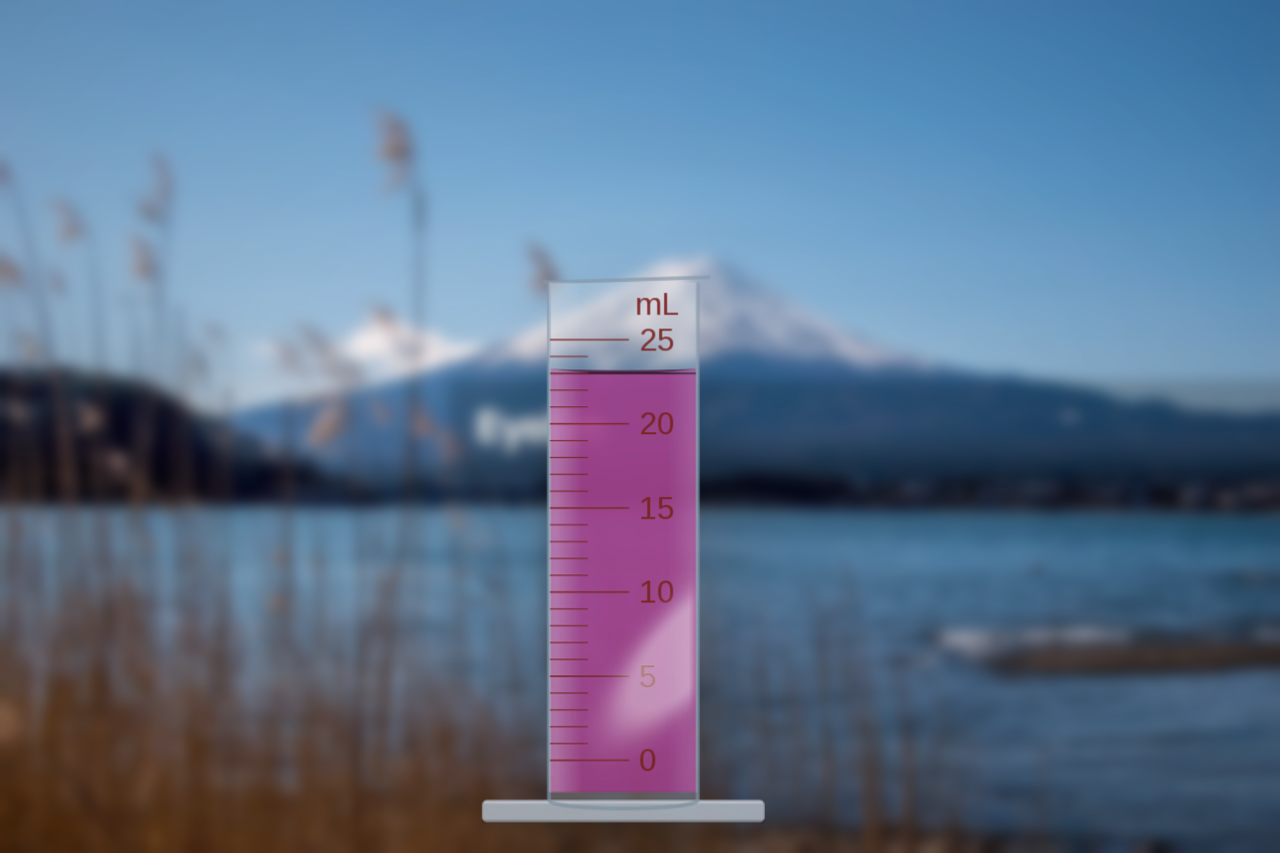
mL 23
